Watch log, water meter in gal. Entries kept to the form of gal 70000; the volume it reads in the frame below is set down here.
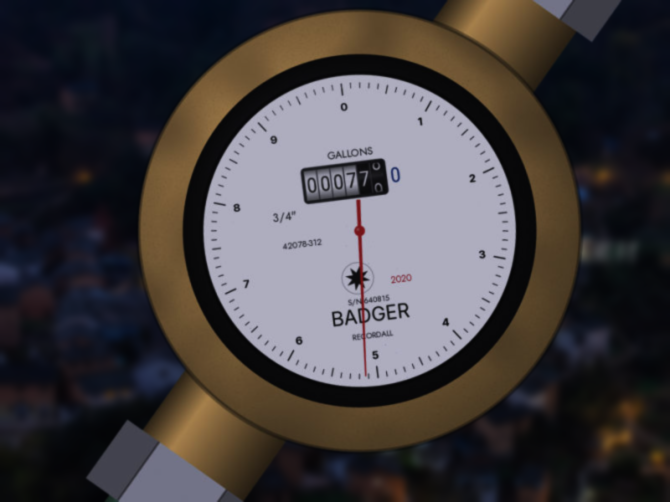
gal 7785.1
